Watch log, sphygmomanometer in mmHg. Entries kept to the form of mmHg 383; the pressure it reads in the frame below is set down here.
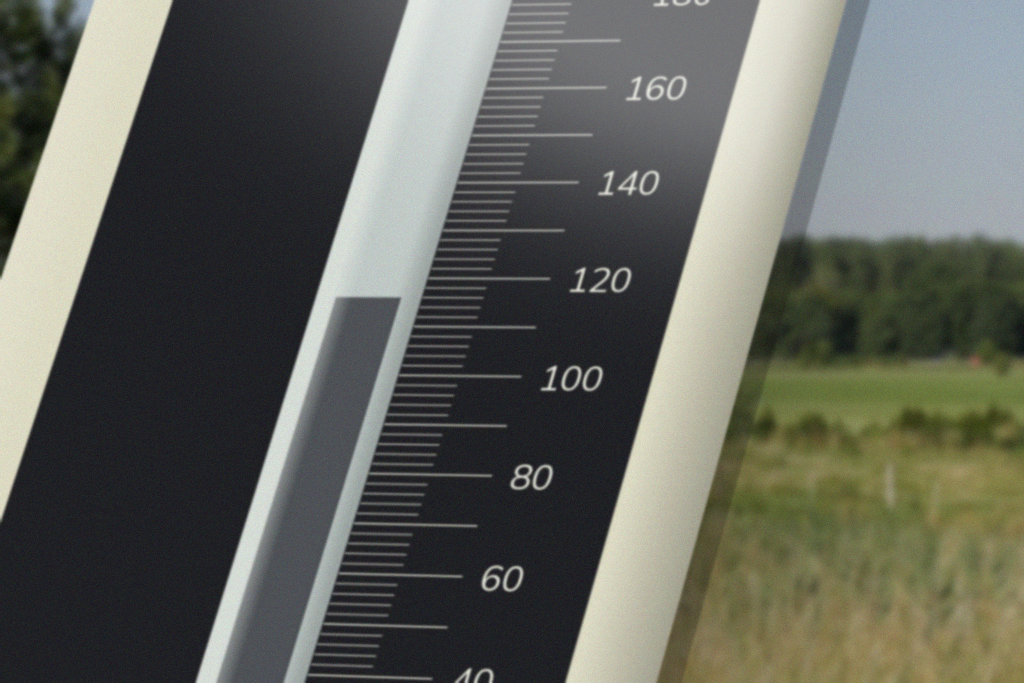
mmHg 116
